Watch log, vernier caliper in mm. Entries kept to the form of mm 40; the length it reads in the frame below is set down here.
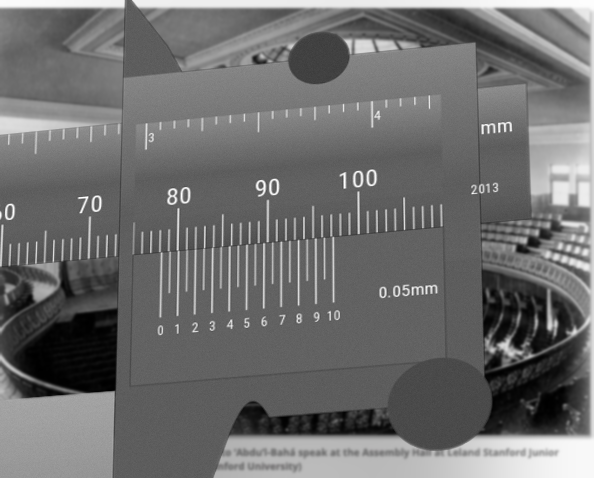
mm 78.2
